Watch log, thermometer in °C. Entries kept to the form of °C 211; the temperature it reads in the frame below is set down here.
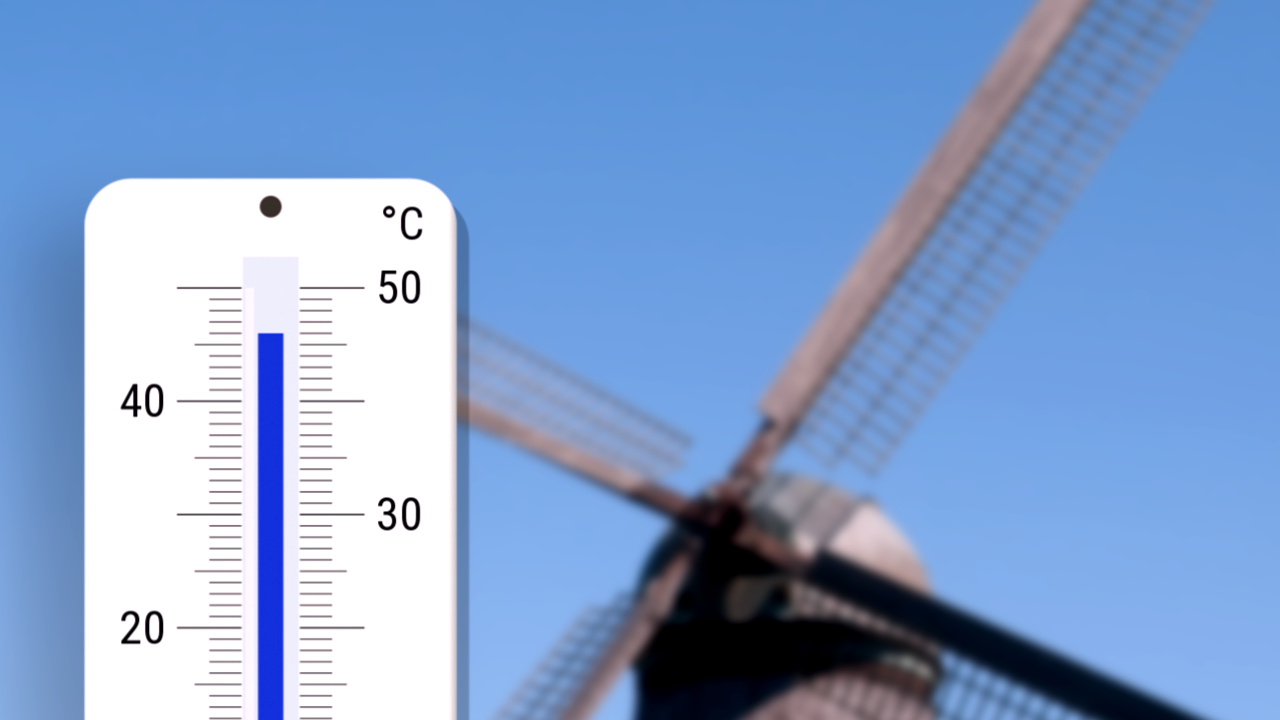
°C 46
